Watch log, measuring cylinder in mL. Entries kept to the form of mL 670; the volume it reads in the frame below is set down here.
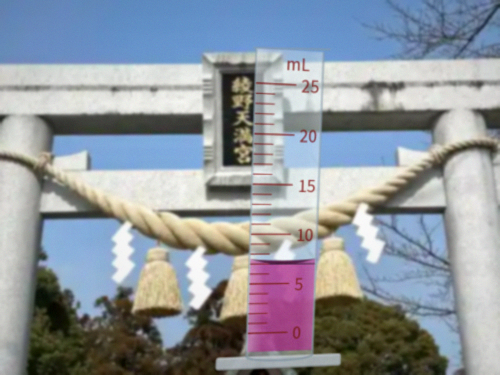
mL 7
